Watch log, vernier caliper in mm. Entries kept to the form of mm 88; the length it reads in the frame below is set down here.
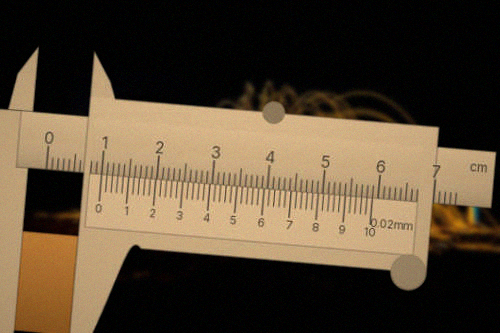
mm 10.0
